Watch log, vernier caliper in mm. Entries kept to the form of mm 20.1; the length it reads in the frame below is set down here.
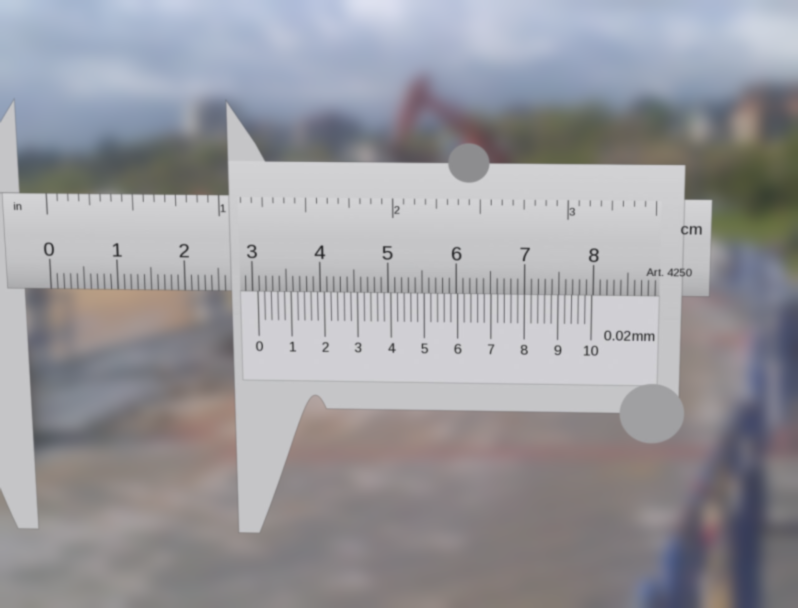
mm 30.8
